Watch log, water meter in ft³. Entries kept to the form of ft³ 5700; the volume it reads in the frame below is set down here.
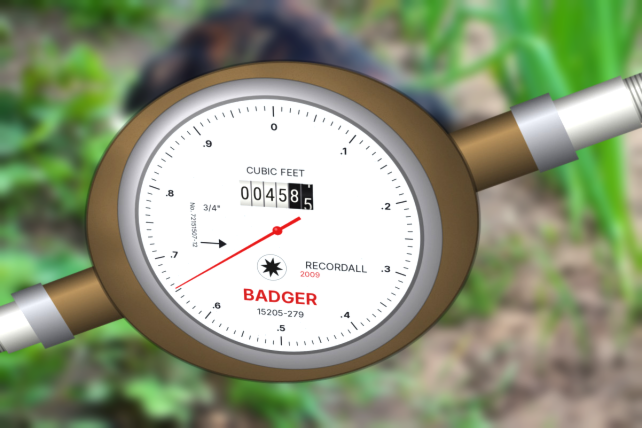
ft³ 4584.65
